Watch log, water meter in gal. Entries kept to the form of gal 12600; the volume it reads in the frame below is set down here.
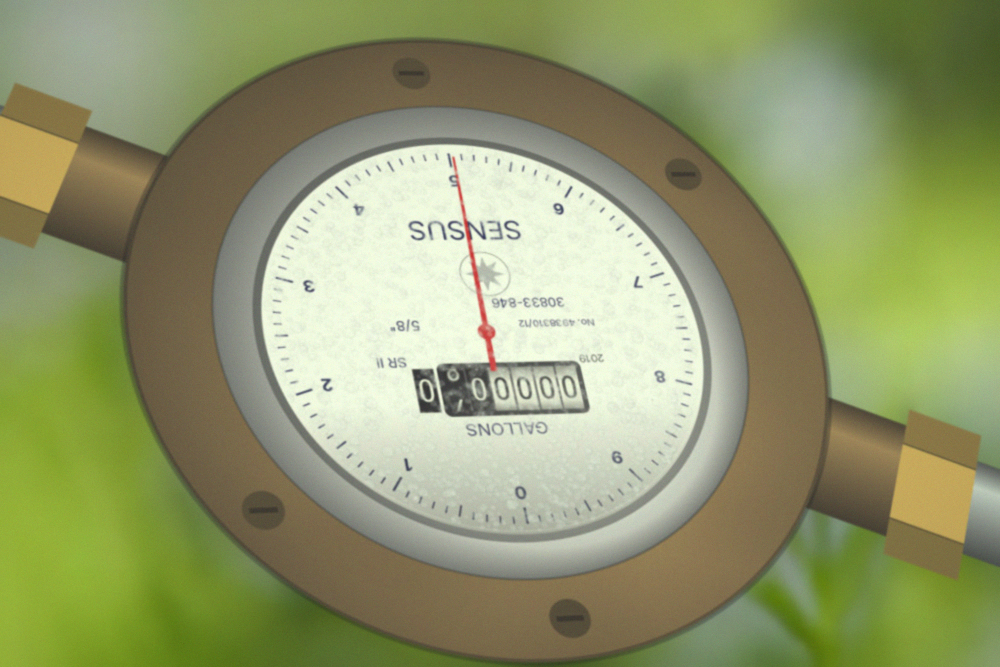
gal 75.0
